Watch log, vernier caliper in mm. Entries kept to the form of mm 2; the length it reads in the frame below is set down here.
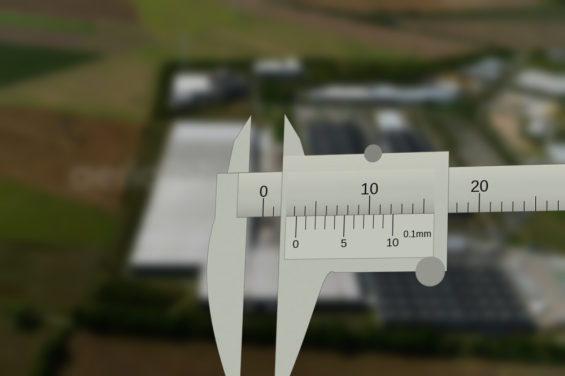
mm 3.2
